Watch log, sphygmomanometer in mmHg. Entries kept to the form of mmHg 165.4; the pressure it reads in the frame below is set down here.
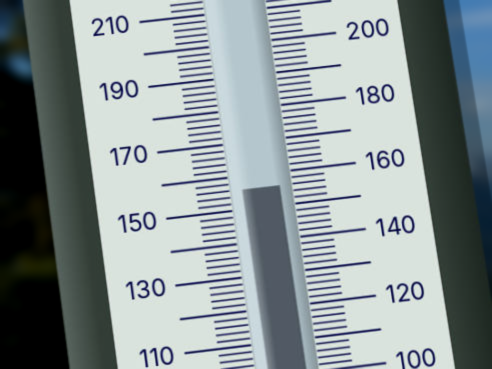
mmHg 156
